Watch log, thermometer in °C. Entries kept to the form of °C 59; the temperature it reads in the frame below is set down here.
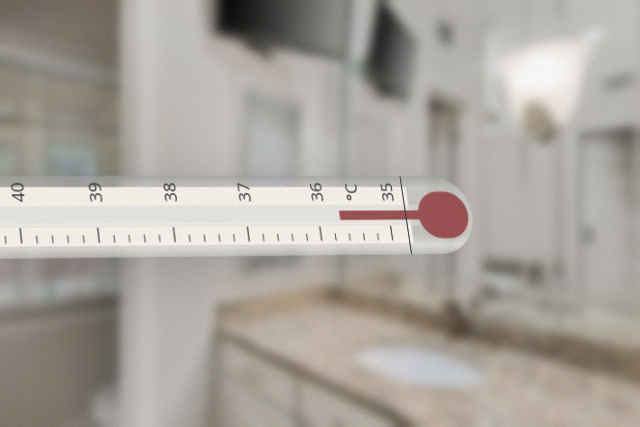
°C 35.7
